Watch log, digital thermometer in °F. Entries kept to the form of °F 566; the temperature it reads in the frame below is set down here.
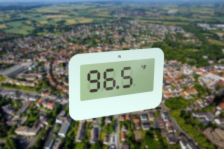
°F 96.5
